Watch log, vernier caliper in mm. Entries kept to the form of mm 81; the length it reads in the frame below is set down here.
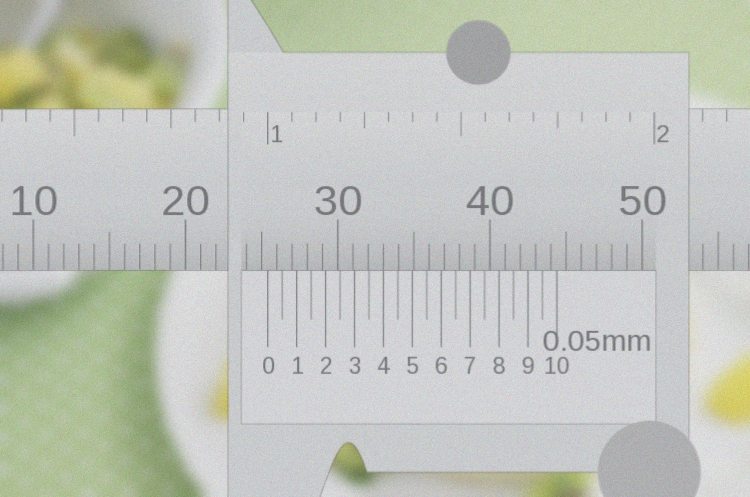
mm 25.4
